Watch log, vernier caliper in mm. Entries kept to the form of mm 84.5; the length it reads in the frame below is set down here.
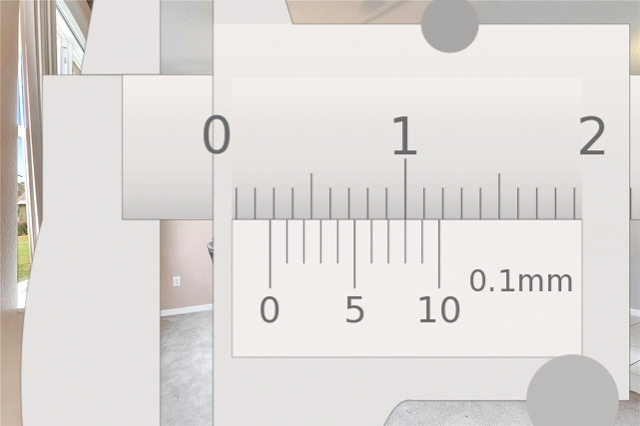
mm 2.8
